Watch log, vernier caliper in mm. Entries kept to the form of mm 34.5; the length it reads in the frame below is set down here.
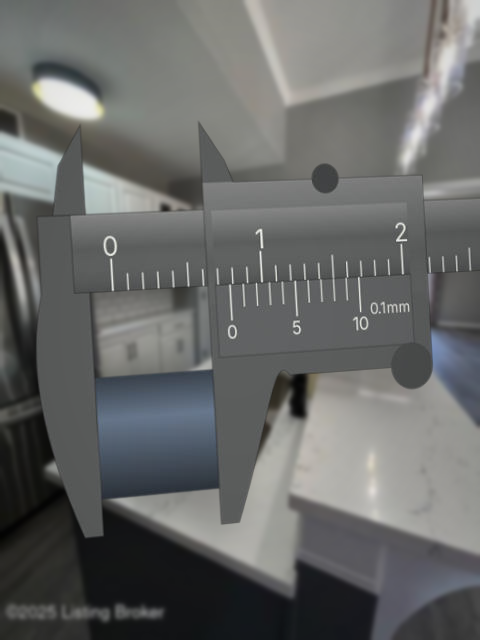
mm 7.8
